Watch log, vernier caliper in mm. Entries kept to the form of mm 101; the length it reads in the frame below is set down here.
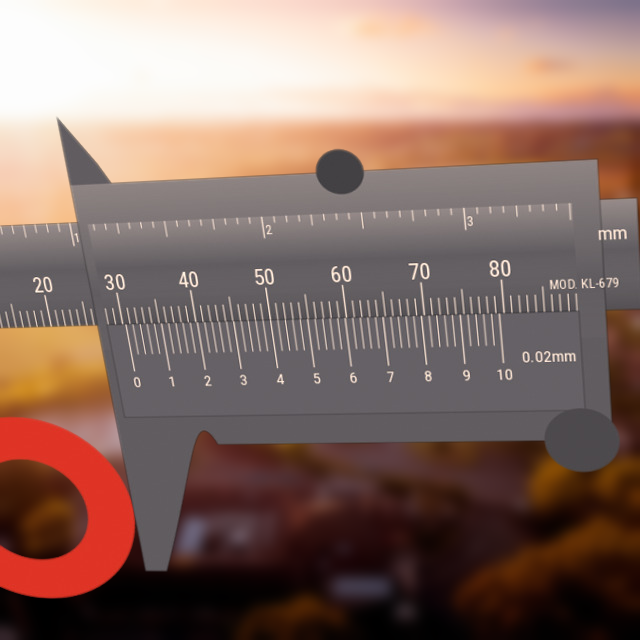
mm 30.4
